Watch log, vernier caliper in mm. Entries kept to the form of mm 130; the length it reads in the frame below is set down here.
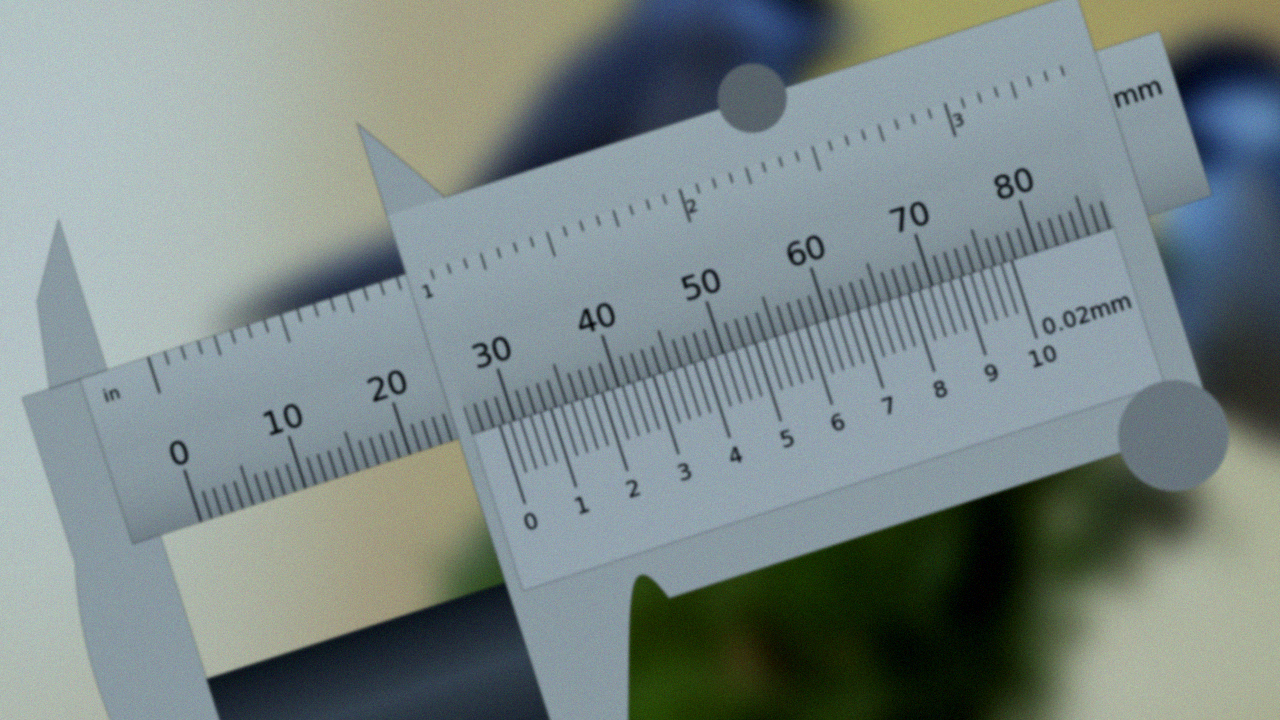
mm 28.6
